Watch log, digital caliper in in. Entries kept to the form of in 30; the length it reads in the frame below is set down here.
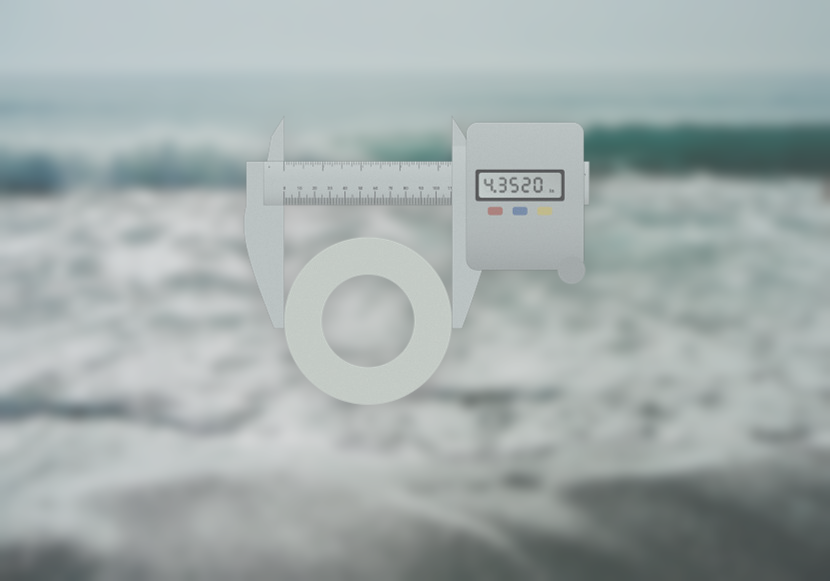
in 4.3520
